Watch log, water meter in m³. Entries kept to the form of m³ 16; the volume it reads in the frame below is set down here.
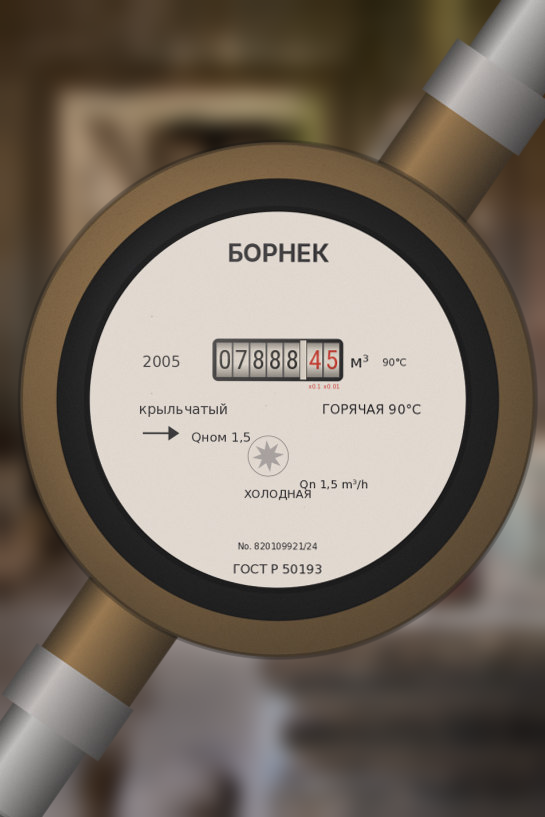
m³ 7888.45
